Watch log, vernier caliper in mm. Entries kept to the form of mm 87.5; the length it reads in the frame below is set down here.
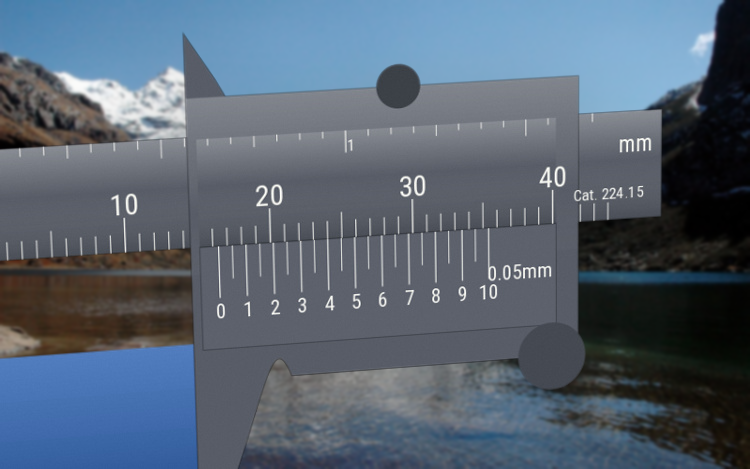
mm 16.4
